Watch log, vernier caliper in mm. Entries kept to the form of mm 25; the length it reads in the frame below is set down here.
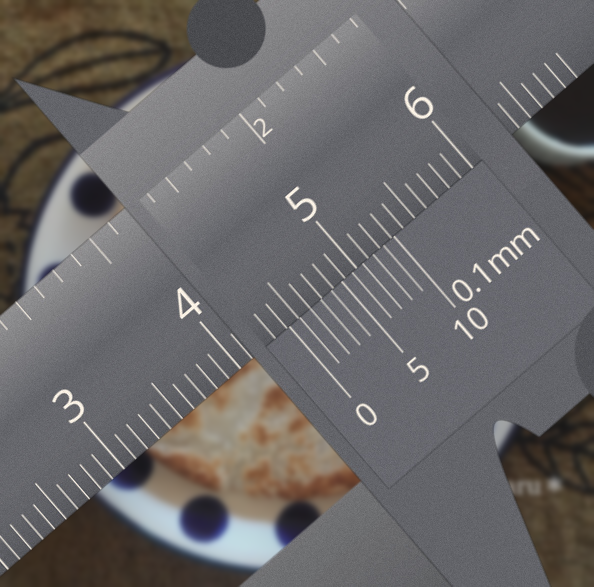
mm 44.2
